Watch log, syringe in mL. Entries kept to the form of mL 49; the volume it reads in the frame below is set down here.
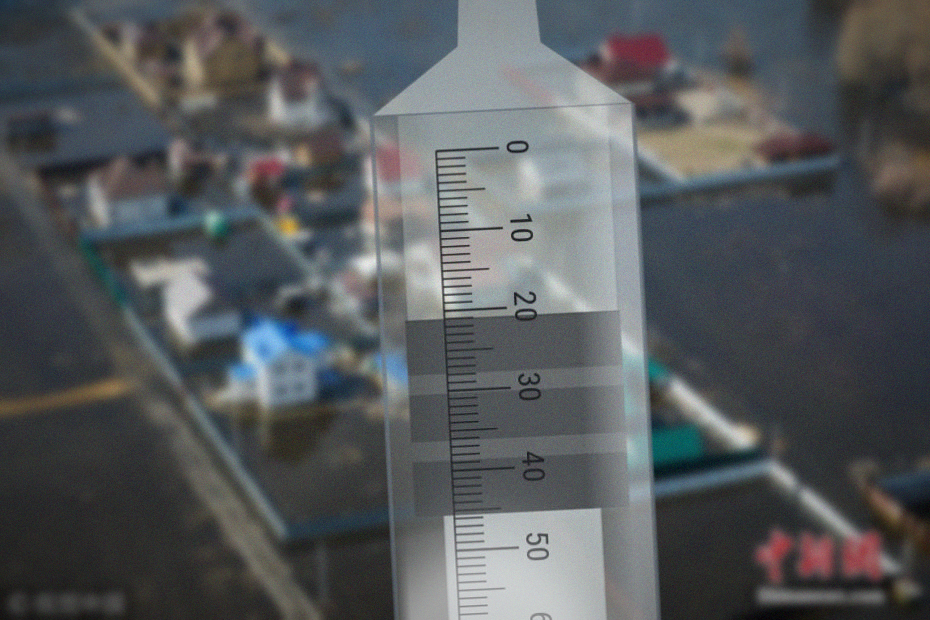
mL 21
